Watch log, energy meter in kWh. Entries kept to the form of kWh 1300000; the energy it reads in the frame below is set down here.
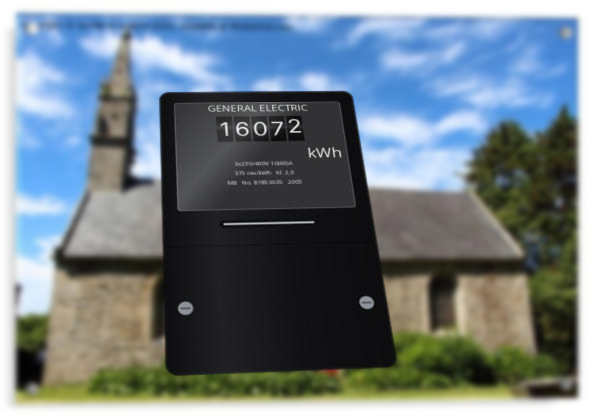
kWh 16072
